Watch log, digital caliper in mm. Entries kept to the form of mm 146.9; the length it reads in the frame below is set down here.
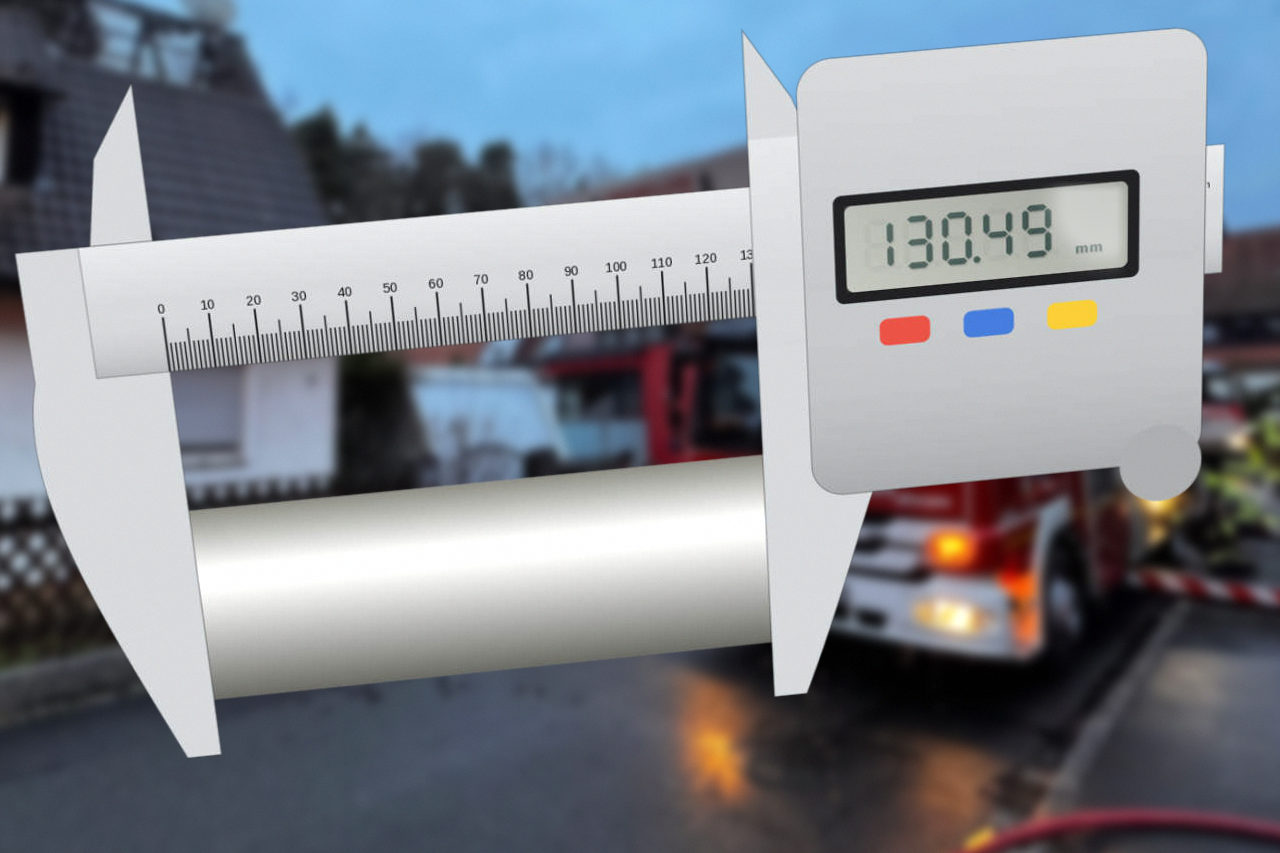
mm 130.49
